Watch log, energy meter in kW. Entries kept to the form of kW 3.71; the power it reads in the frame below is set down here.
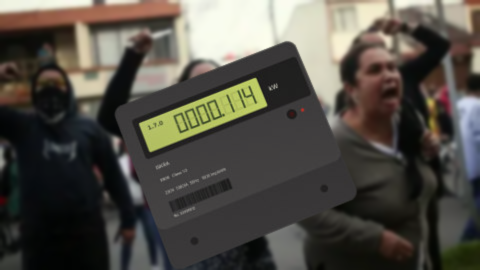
kW 0.114
